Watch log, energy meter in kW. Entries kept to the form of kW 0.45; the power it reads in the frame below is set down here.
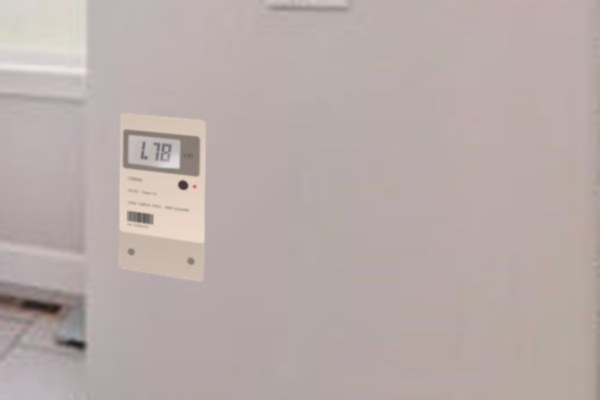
kW 1.78
